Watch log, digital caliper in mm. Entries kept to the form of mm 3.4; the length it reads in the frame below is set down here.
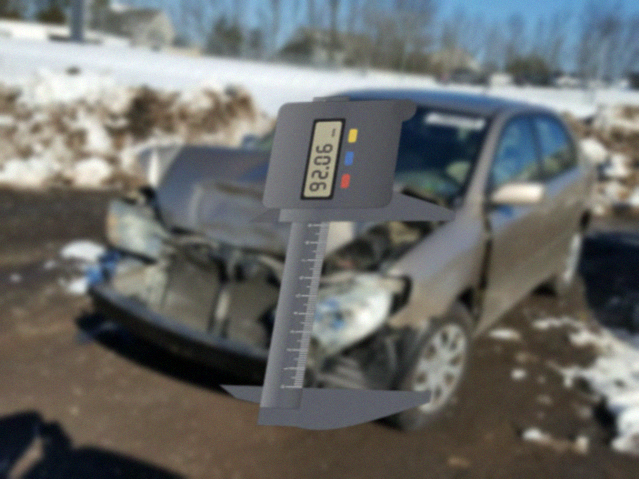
mm 92.06
